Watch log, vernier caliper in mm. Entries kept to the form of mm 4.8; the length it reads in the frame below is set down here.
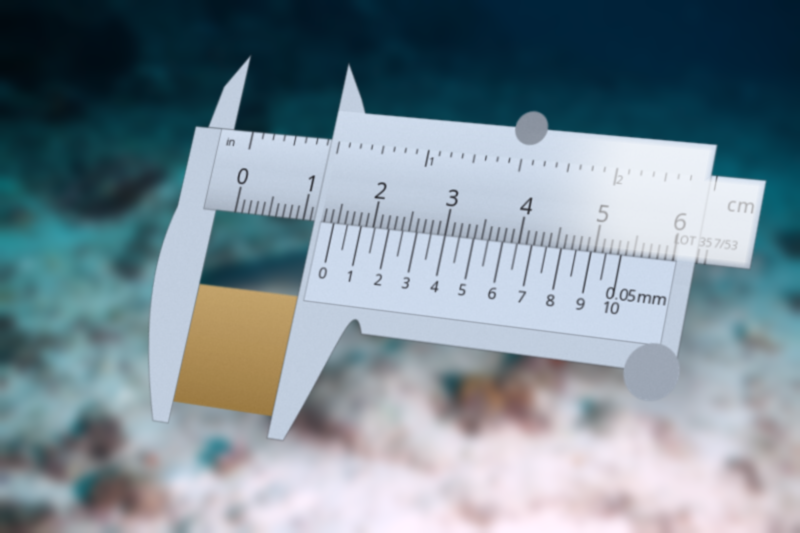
mm 14.4
